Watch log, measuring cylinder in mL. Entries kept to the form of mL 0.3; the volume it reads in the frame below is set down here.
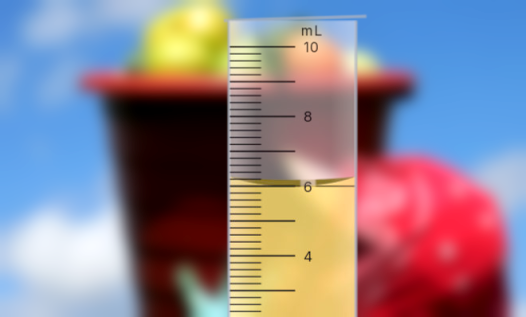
mL 6
